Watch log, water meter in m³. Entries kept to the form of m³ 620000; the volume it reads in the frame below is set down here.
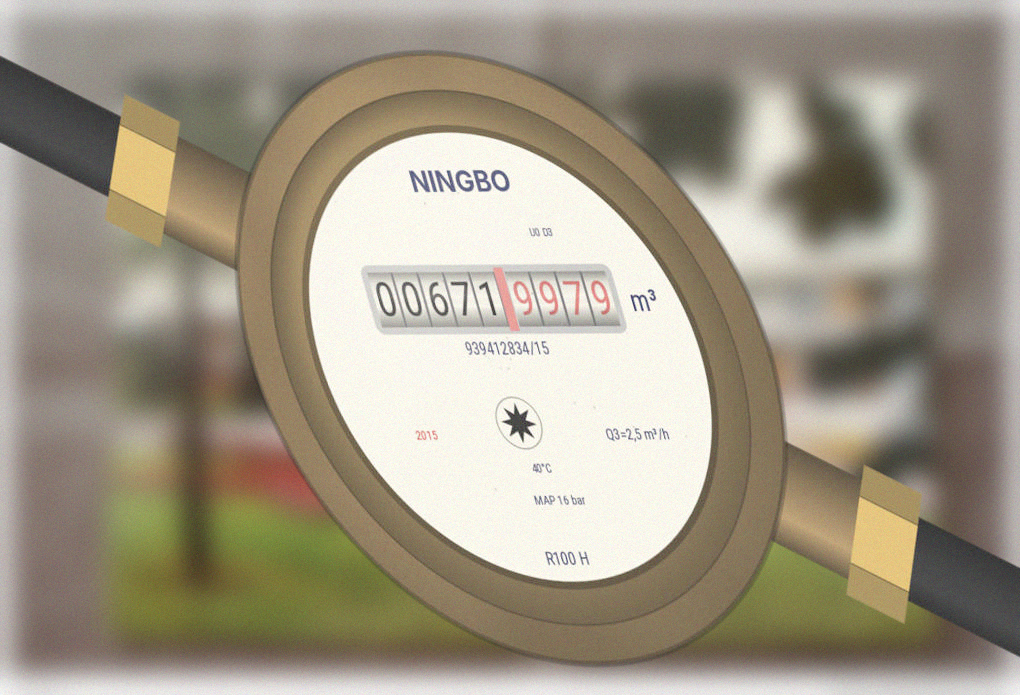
m³ 671.9979
